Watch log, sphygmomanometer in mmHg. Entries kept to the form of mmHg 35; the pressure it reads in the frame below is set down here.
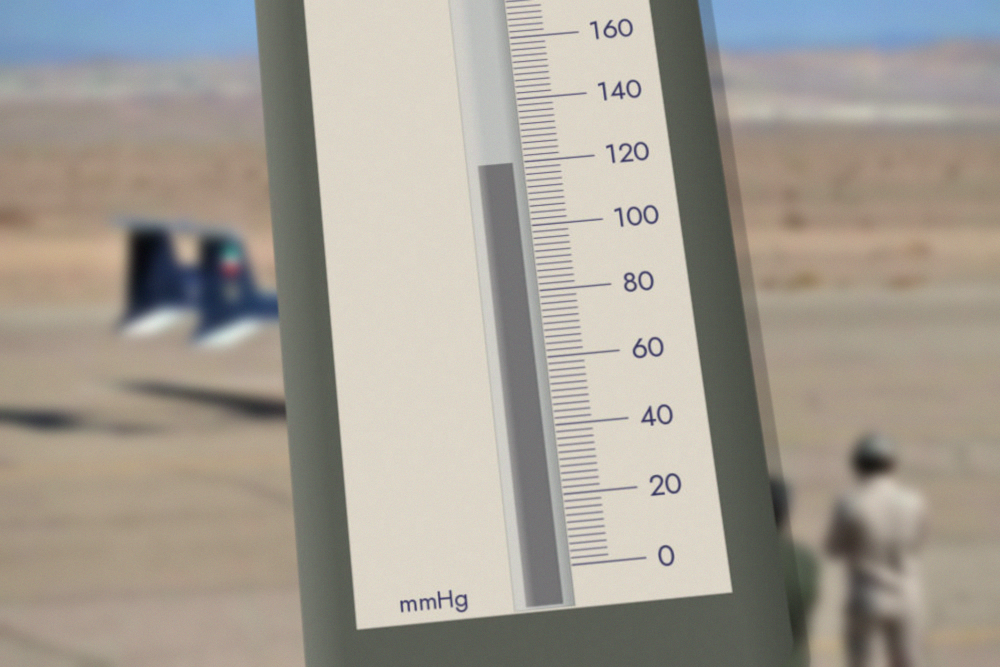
mmHg 120
